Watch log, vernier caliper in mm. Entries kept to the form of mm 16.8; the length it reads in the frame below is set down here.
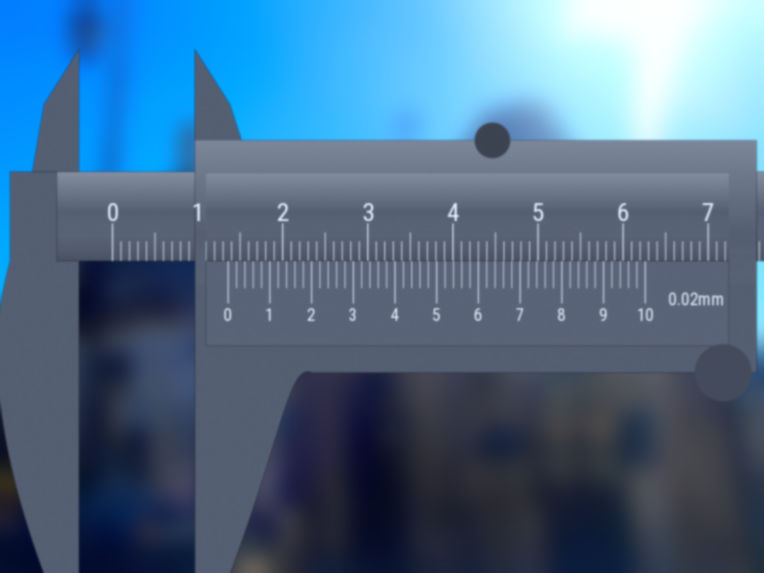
mm 13.6
